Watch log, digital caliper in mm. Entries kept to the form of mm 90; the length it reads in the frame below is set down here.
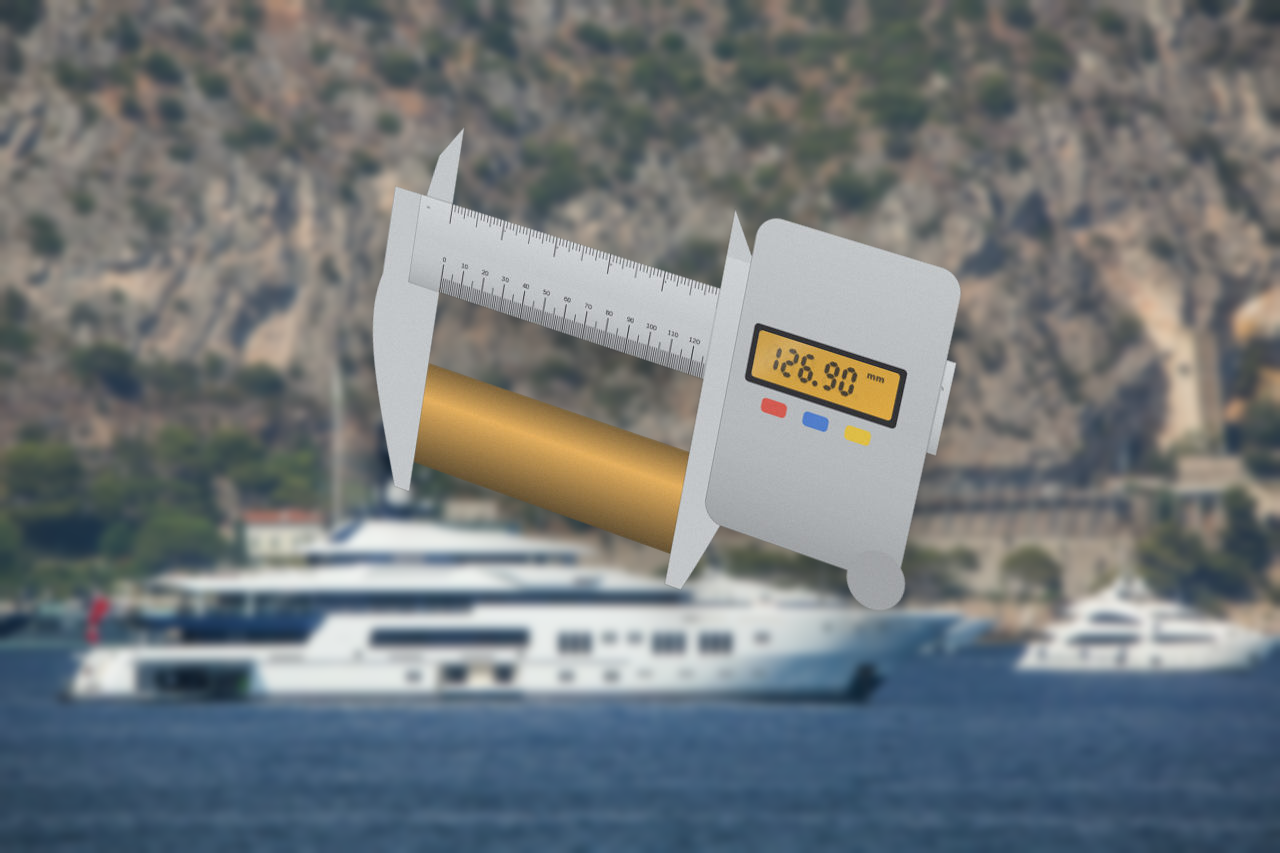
mm 126.90
